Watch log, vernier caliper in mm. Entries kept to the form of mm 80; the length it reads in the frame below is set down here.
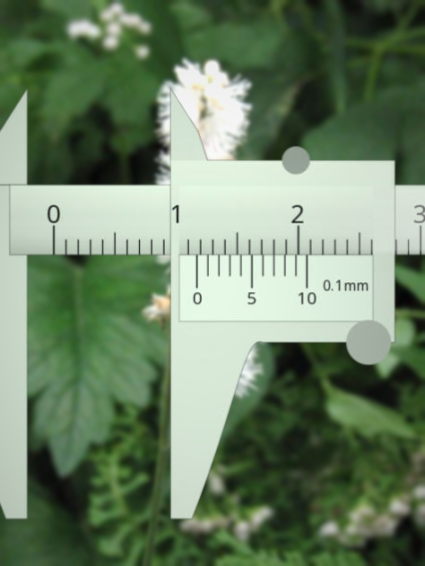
mm 11.7
